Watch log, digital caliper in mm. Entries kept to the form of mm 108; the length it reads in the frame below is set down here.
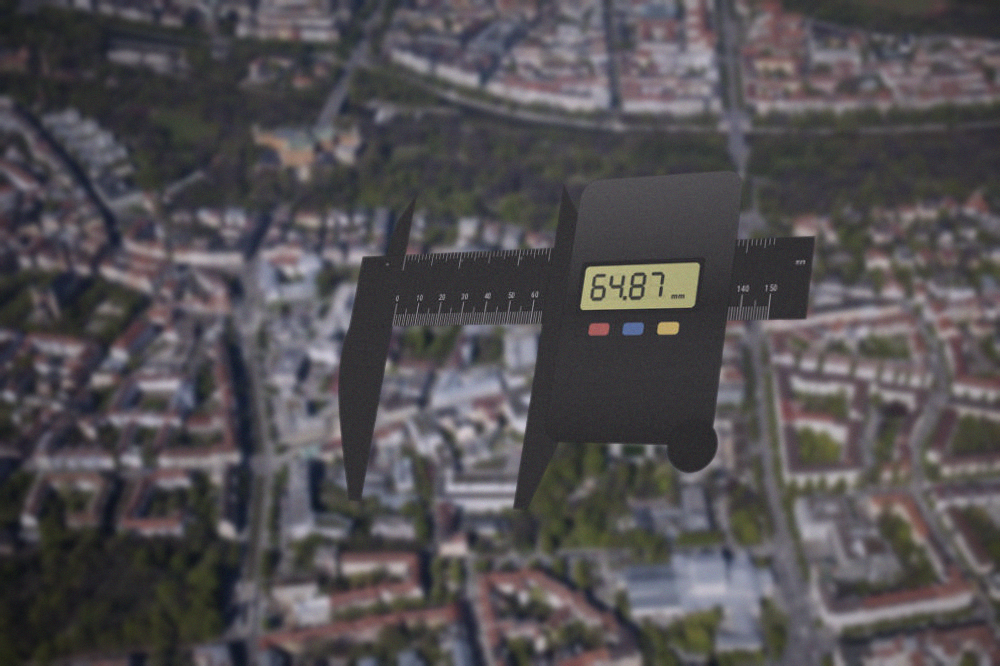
mm 64.87
